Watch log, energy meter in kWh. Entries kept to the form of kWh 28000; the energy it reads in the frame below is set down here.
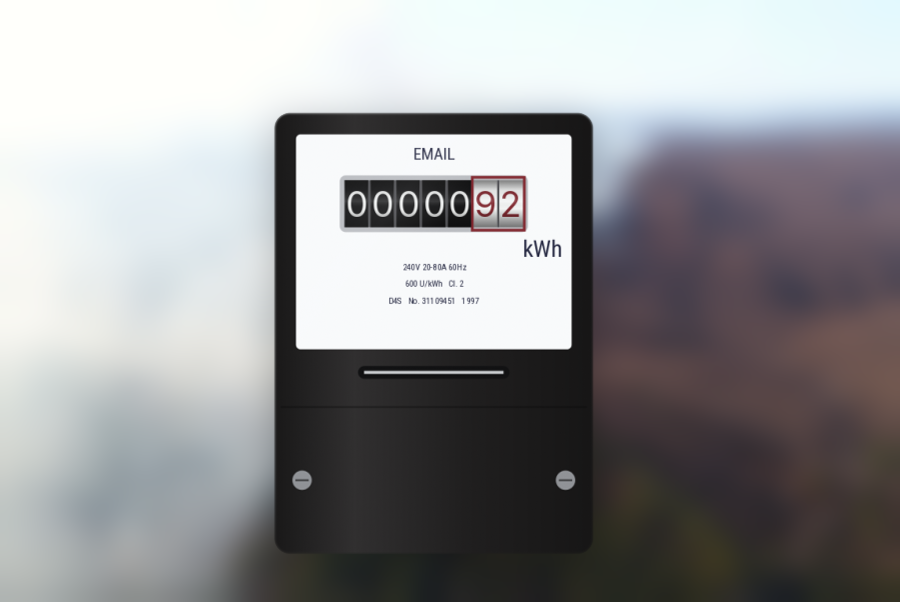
kWh 0.92
